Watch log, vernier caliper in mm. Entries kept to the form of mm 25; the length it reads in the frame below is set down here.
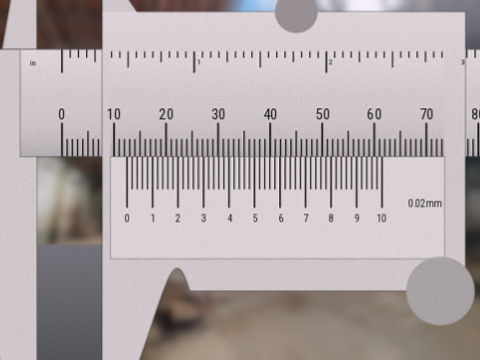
mm 12.5
